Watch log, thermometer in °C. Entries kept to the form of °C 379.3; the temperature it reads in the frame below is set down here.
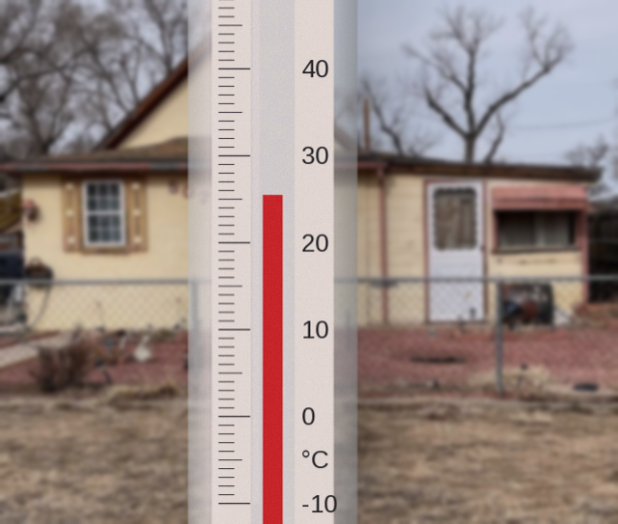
°C 25.5
